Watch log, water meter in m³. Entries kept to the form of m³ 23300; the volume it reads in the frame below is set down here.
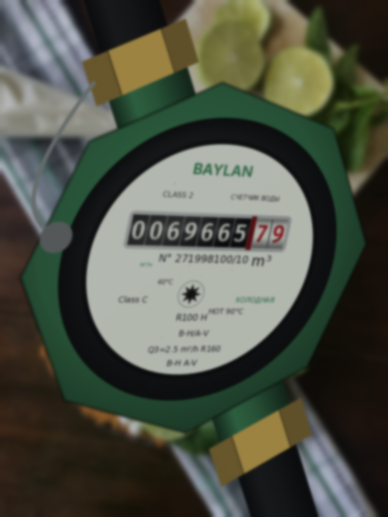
m³ 69665.79
